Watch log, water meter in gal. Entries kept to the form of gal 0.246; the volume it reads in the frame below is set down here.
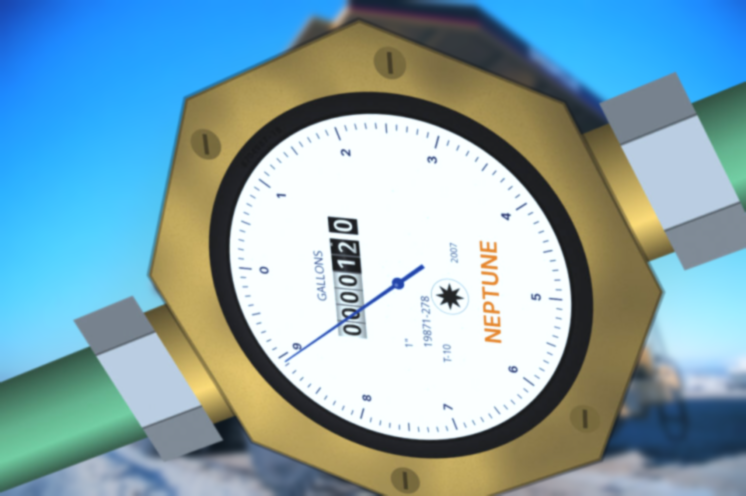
gal 118.9
